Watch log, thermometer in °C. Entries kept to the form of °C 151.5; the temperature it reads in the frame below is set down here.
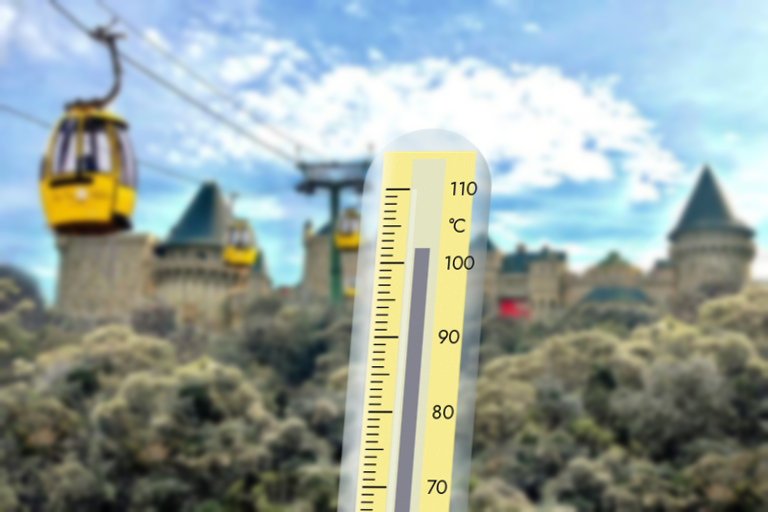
°C 102
